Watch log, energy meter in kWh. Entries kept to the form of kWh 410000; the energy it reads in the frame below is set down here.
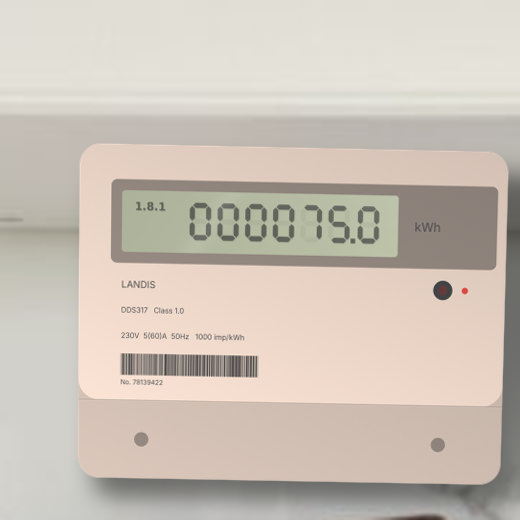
kWh 75.0
